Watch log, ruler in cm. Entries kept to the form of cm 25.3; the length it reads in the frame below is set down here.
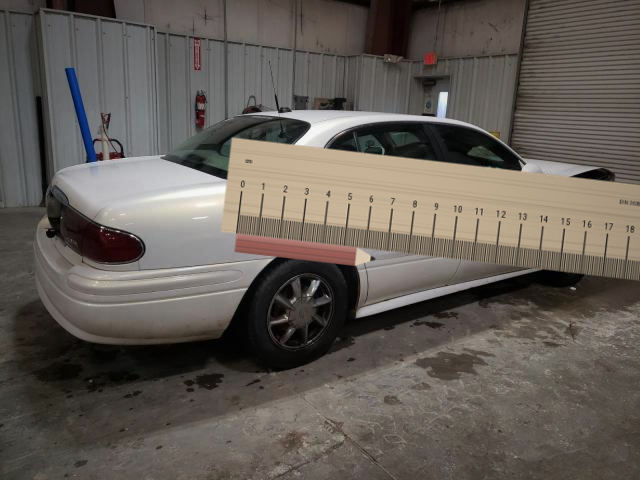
cm 6.5
